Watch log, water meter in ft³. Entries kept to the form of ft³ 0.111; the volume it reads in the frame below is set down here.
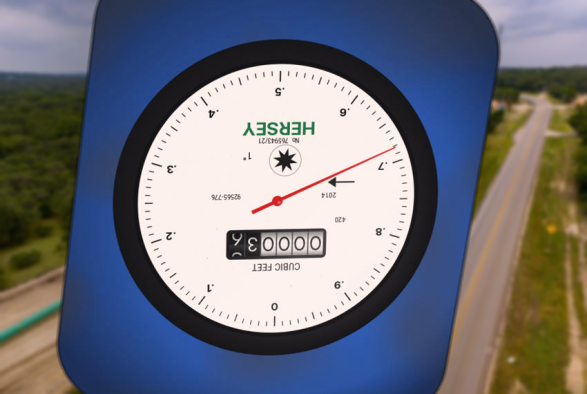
ft³ 35.68
